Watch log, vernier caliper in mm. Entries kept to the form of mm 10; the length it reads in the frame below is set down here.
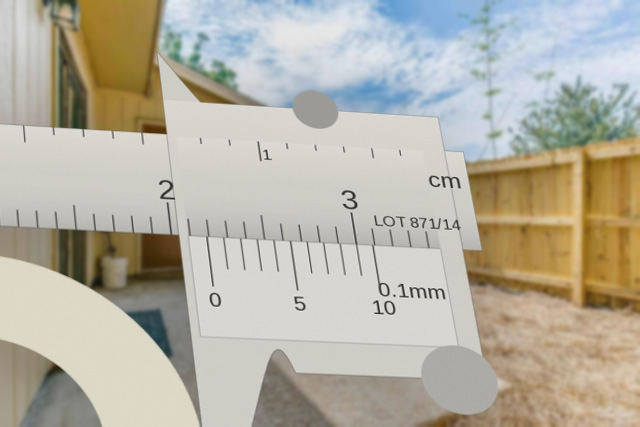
mm 21.9
